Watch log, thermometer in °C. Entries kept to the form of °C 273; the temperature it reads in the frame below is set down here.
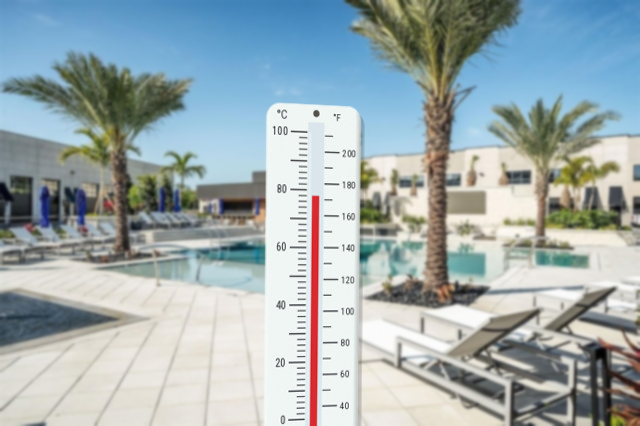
°C 78
